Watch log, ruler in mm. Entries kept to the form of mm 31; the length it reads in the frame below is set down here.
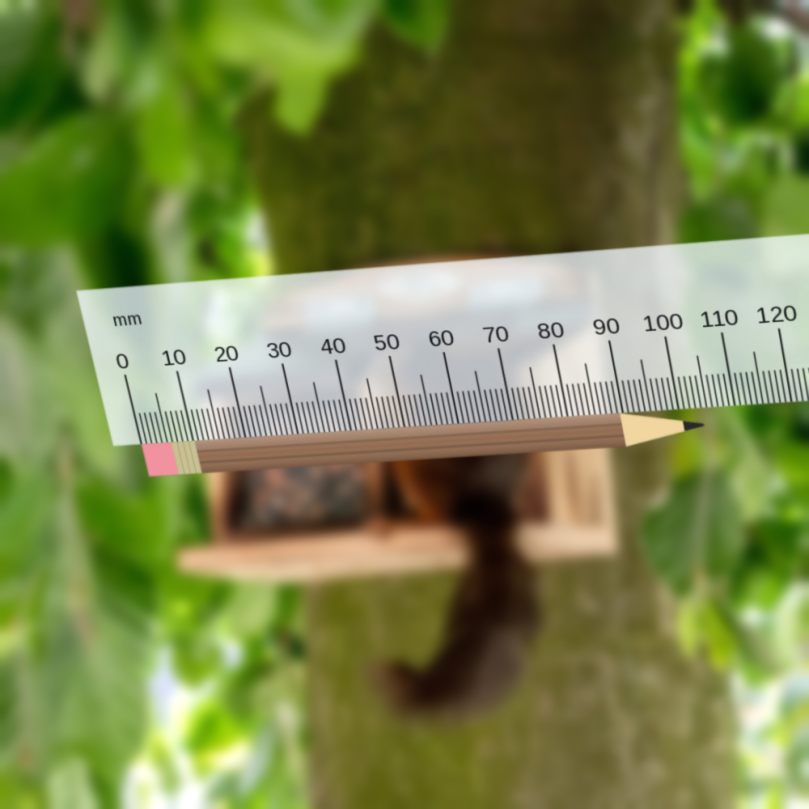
mm 104
